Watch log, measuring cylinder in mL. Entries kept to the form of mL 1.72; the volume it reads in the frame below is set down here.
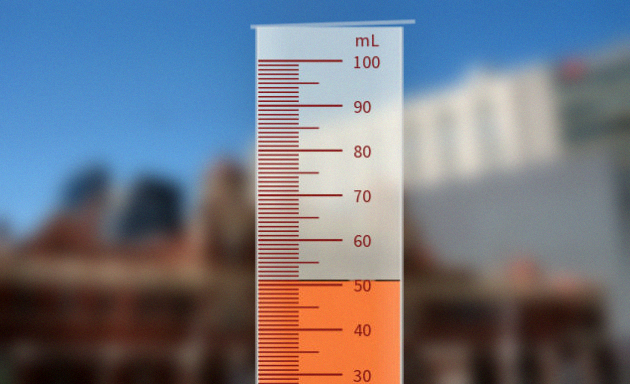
mL 51
